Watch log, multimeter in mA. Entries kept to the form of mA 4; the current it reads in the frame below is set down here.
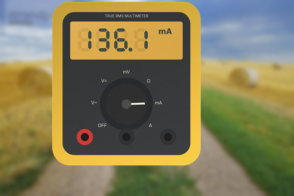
mA 136.1
